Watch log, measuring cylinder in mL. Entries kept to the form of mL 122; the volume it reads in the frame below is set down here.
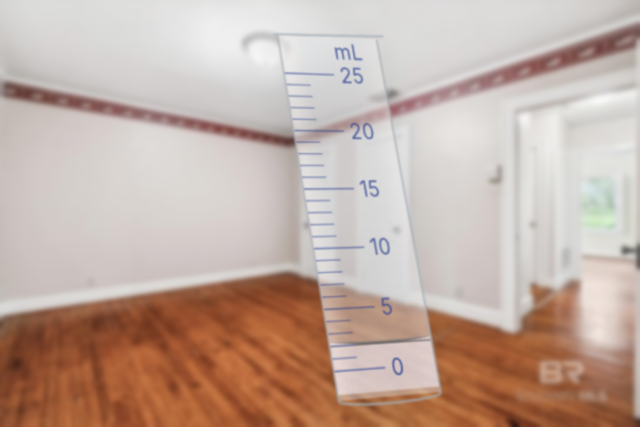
mL 2
